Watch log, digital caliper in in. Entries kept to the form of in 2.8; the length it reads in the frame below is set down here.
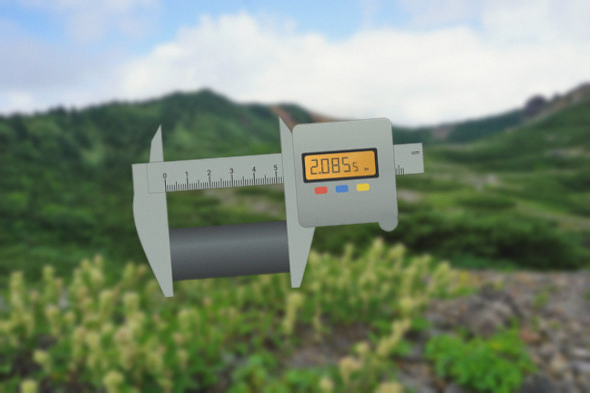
in 2.0855
